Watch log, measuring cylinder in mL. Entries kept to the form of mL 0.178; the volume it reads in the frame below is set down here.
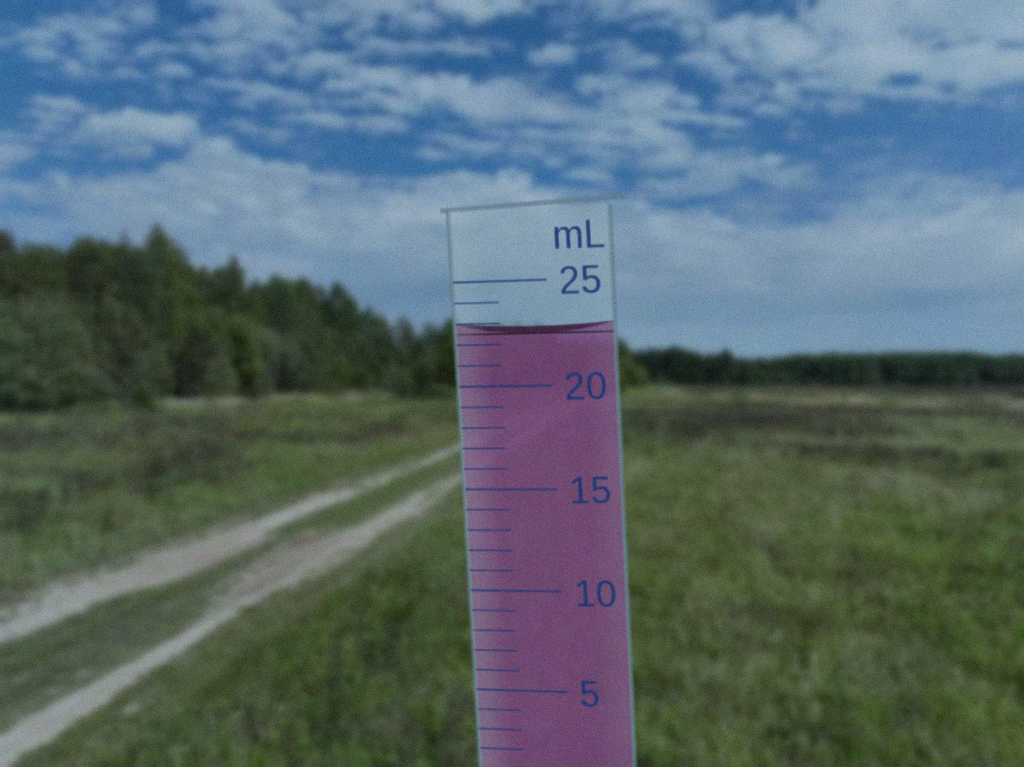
mL 22.5
